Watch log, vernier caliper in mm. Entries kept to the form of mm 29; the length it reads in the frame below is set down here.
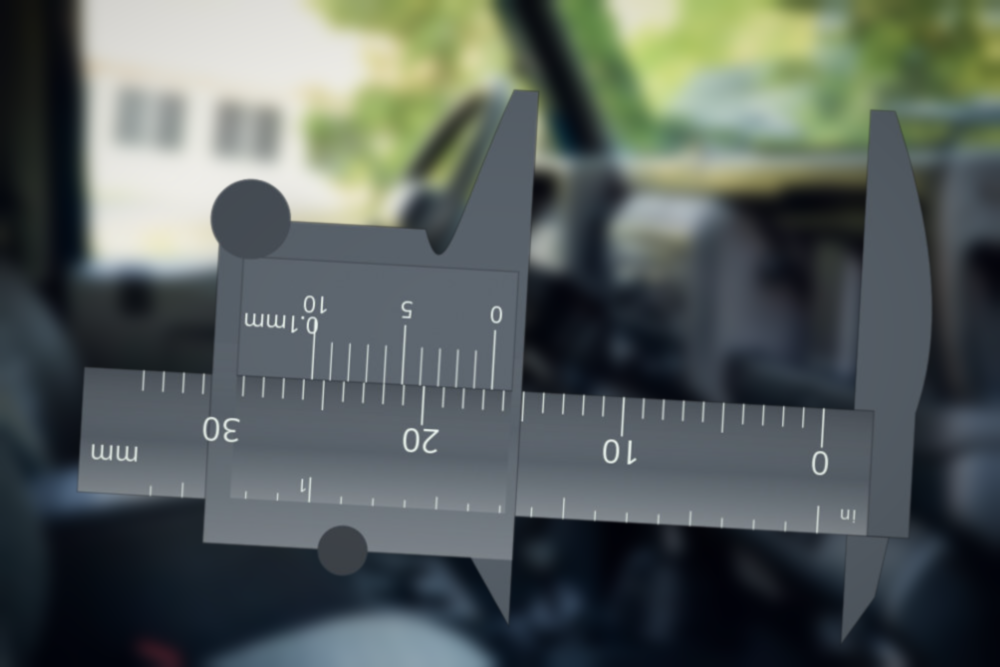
mm 16.6
